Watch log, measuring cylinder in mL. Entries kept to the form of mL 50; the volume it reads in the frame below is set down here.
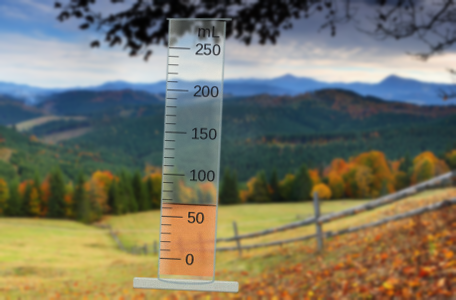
mL 65
